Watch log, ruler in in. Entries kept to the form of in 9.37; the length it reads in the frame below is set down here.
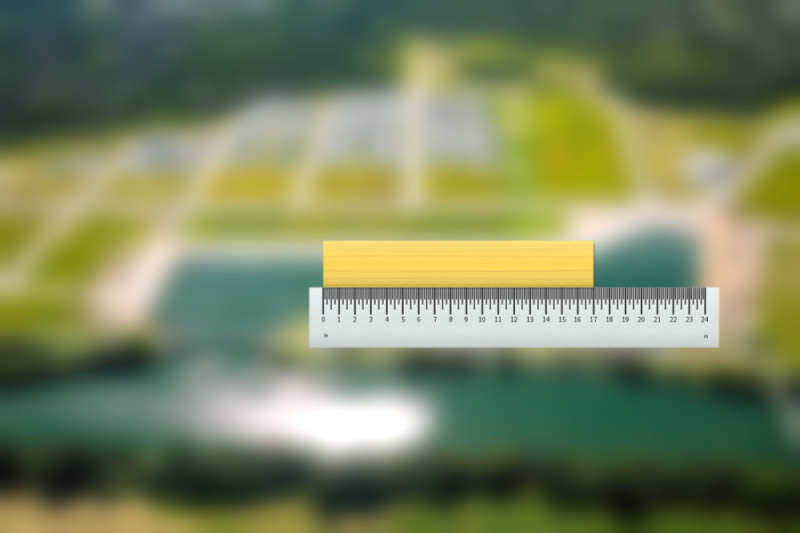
in 17
